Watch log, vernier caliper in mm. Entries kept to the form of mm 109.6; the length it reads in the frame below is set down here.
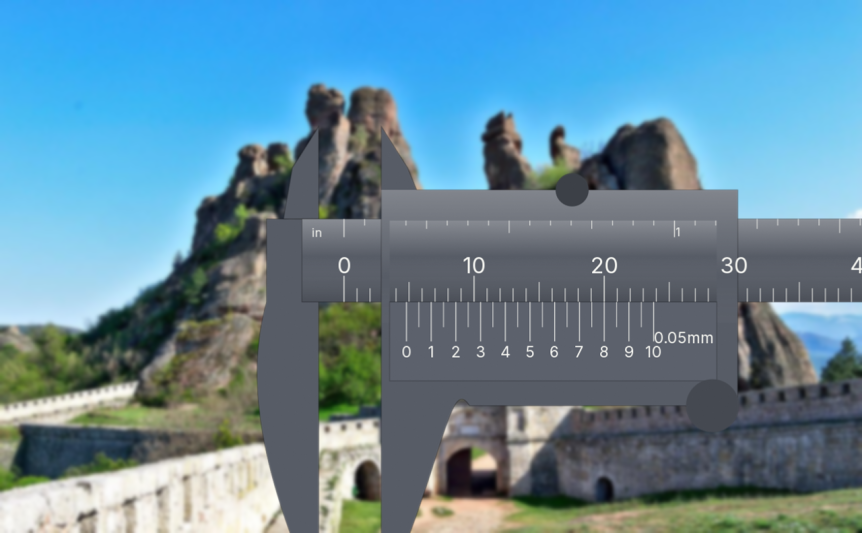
mm 4.8
